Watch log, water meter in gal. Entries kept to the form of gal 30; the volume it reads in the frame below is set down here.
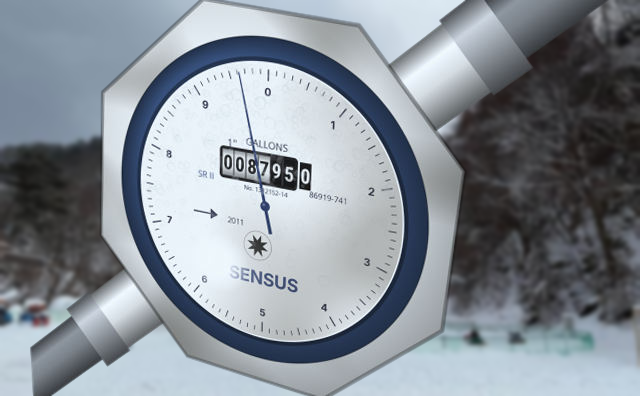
gal 87949.6
